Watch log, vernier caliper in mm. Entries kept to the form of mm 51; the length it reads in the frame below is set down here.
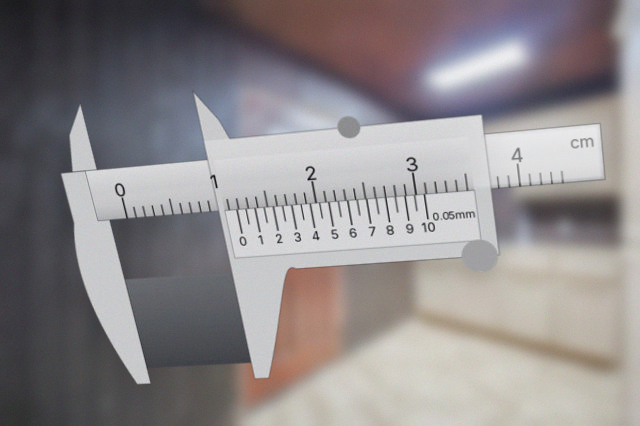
mm 11.8
